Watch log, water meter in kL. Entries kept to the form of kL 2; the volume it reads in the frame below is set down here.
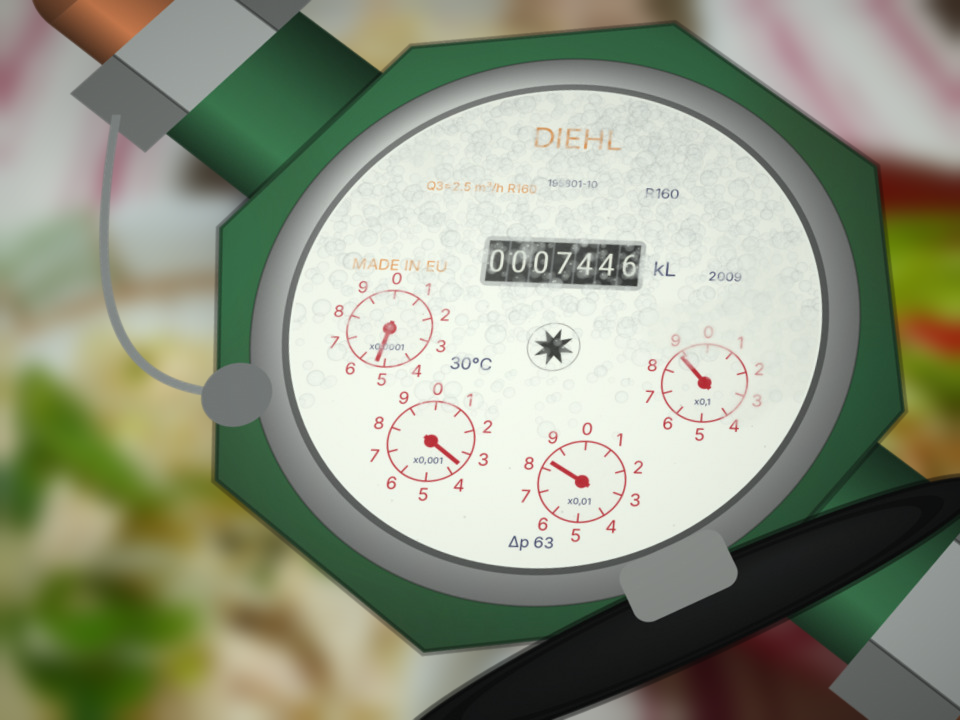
kL 7446.8835
